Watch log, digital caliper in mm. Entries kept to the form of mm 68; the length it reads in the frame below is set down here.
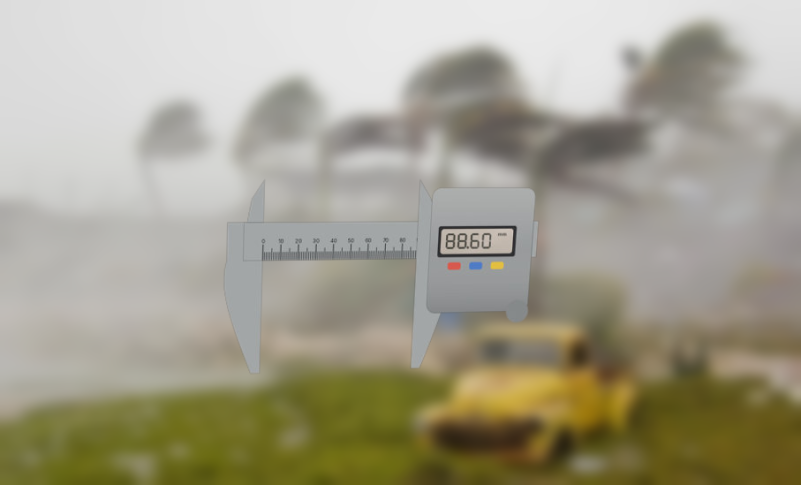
mm 88.60
